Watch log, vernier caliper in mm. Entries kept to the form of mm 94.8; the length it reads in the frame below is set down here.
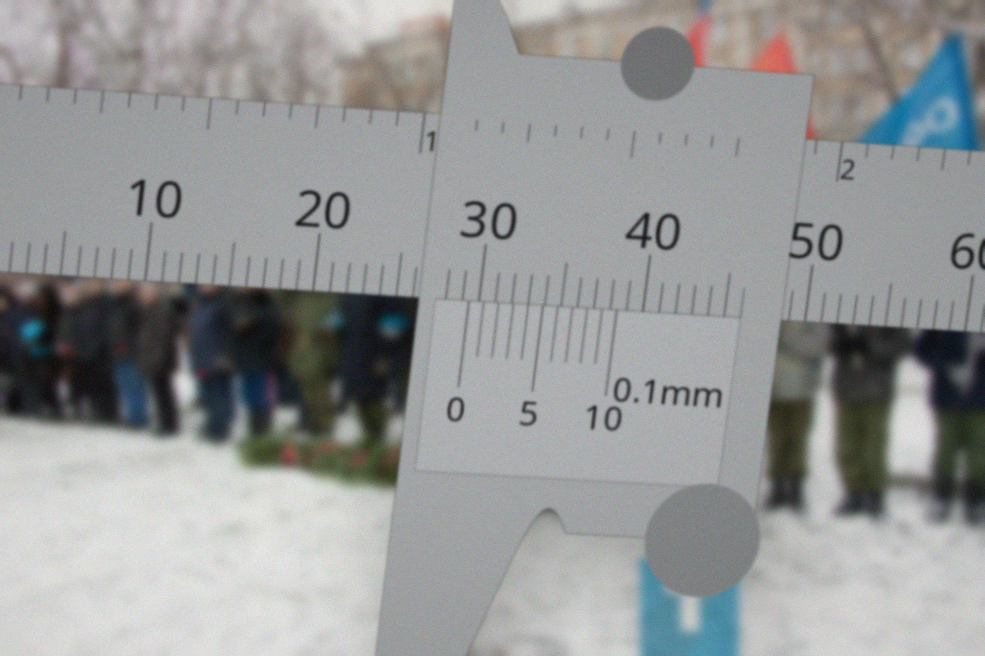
mm 29.4
